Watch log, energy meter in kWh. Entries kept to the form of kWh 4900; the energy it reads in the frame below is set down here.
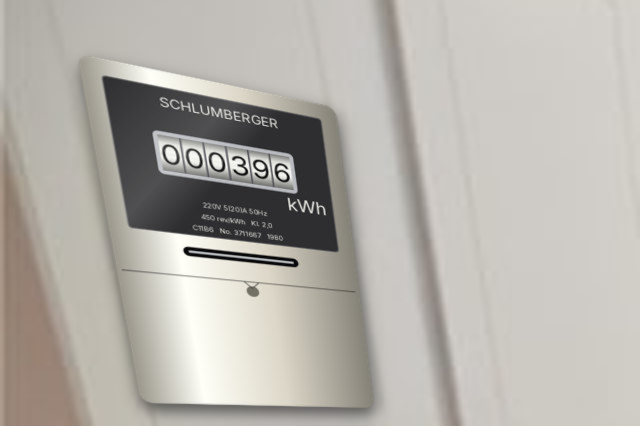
kWh 396
